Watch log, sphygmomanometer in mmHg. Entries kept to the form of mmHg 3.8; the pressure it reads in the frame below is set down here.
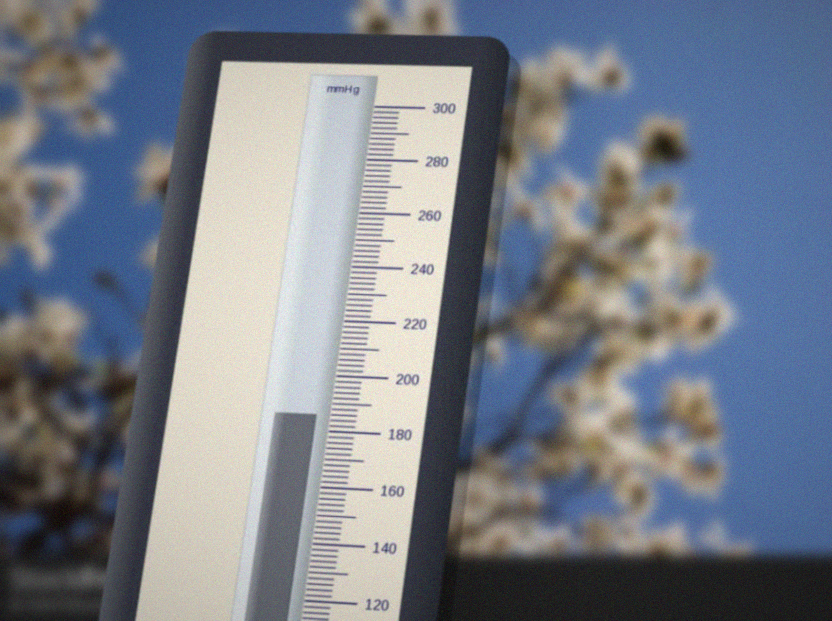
mmHg 186
